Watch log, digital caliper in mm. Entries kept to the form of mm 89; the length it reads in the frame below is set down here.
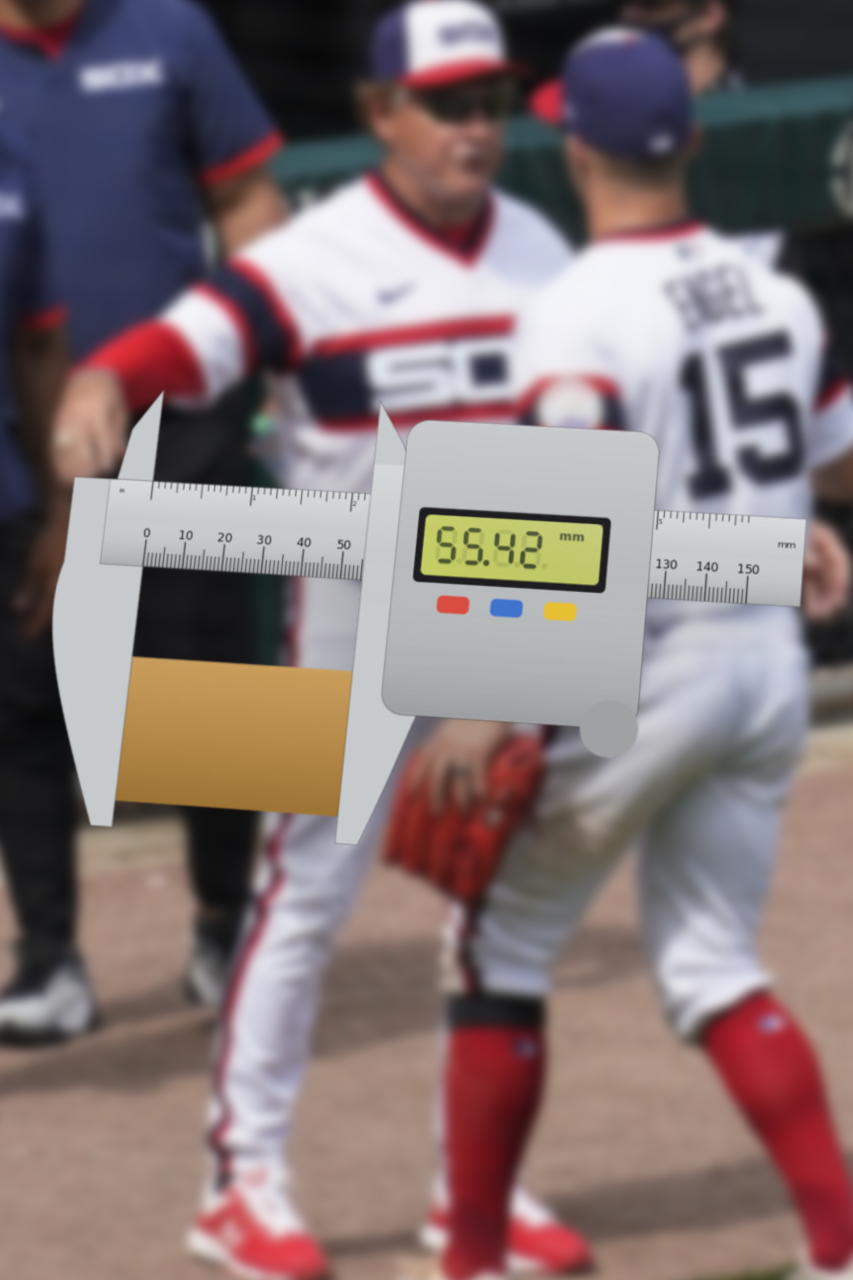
mm 55.42
